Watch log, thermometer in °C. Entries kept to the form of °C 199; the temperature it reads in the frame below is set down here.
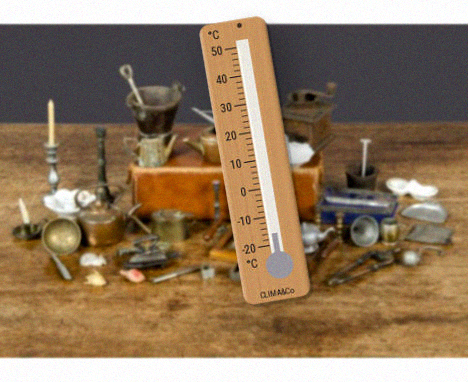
°C -16
